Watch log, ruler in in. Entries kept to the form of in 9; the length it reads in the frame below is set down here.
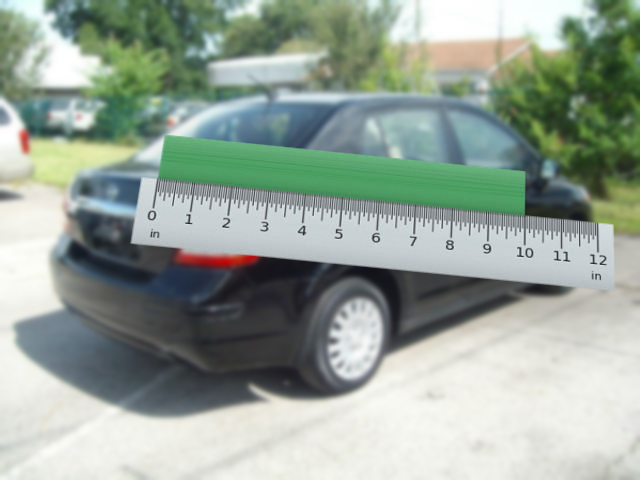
in 10
